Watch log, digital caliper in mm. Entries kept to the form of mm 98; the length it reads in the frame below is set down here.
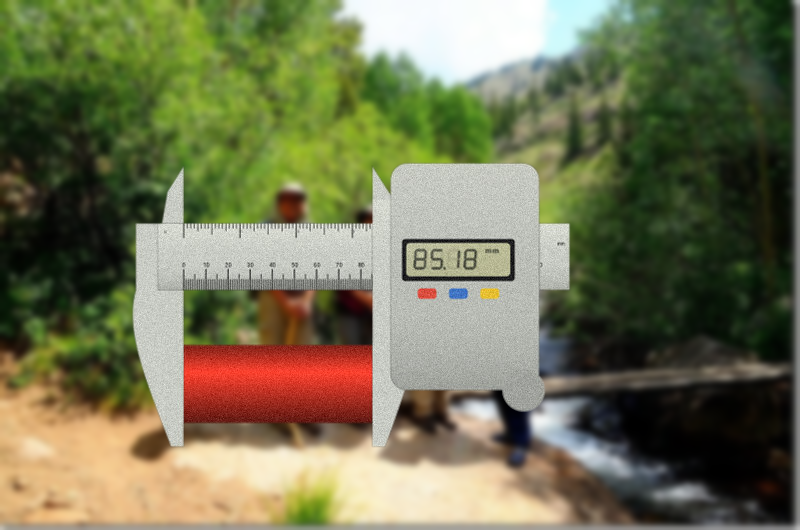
mm 85.18
